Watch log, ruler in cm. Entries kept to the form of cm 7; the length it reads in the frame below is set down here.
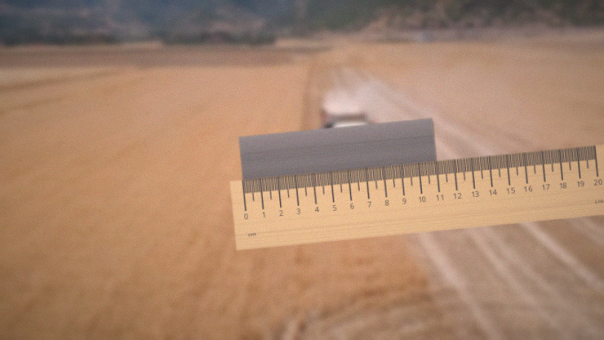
cm 11
